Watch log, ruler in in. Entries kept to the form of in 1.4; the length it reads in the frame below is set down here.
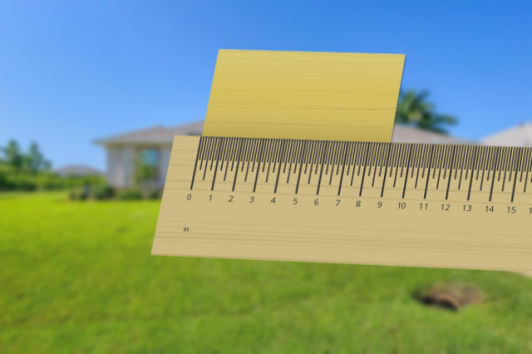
in 9
